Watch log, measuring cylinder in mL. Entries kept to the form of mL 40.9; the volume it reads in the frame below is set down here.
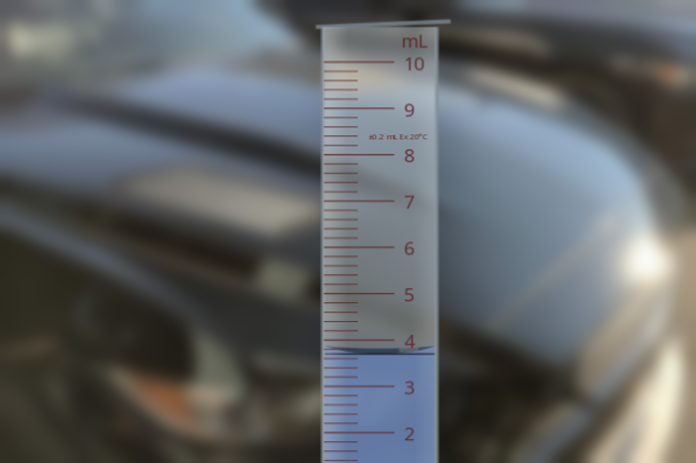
mL 3.7
